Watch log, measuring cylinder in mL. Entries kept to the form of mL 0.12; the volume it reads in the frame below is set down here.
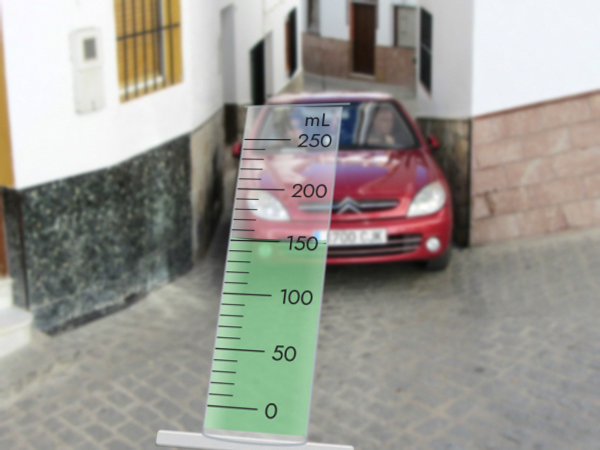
mL 150
